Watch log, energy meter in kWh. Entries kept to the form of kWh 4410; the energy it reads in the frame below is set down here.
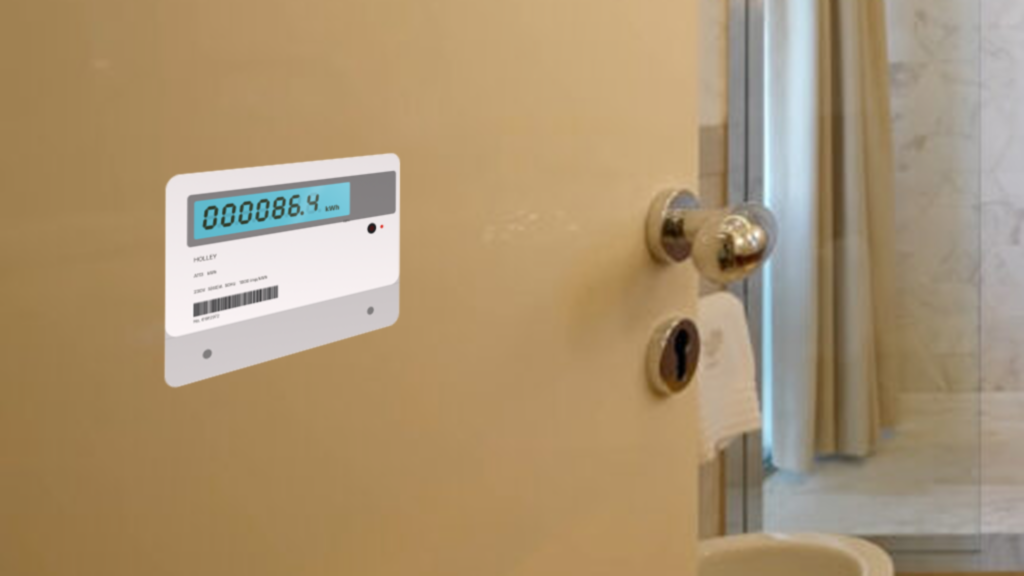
kWh 86.4
